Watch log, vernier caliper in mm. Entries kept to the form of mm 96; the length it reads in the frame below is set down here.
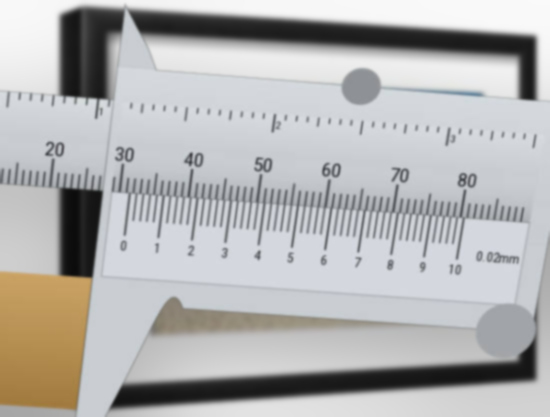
mm 31.5
